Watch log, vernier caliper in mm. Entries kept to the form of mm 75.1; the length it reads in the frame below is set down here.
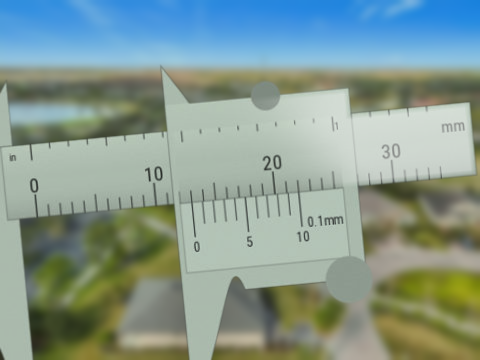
mm 13.0
